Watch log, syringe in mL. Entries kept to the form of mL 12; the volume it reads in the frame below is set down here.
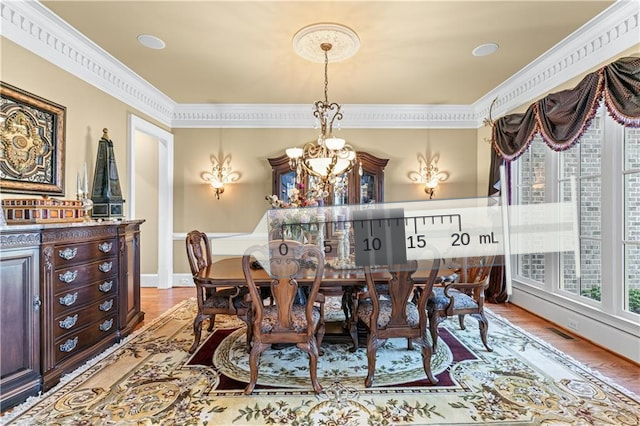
mL 8
